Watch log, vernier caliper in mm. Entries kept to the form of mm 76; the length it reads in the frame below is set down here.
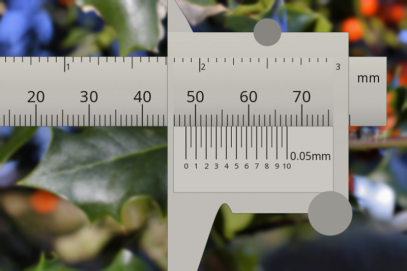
mm 48.2
